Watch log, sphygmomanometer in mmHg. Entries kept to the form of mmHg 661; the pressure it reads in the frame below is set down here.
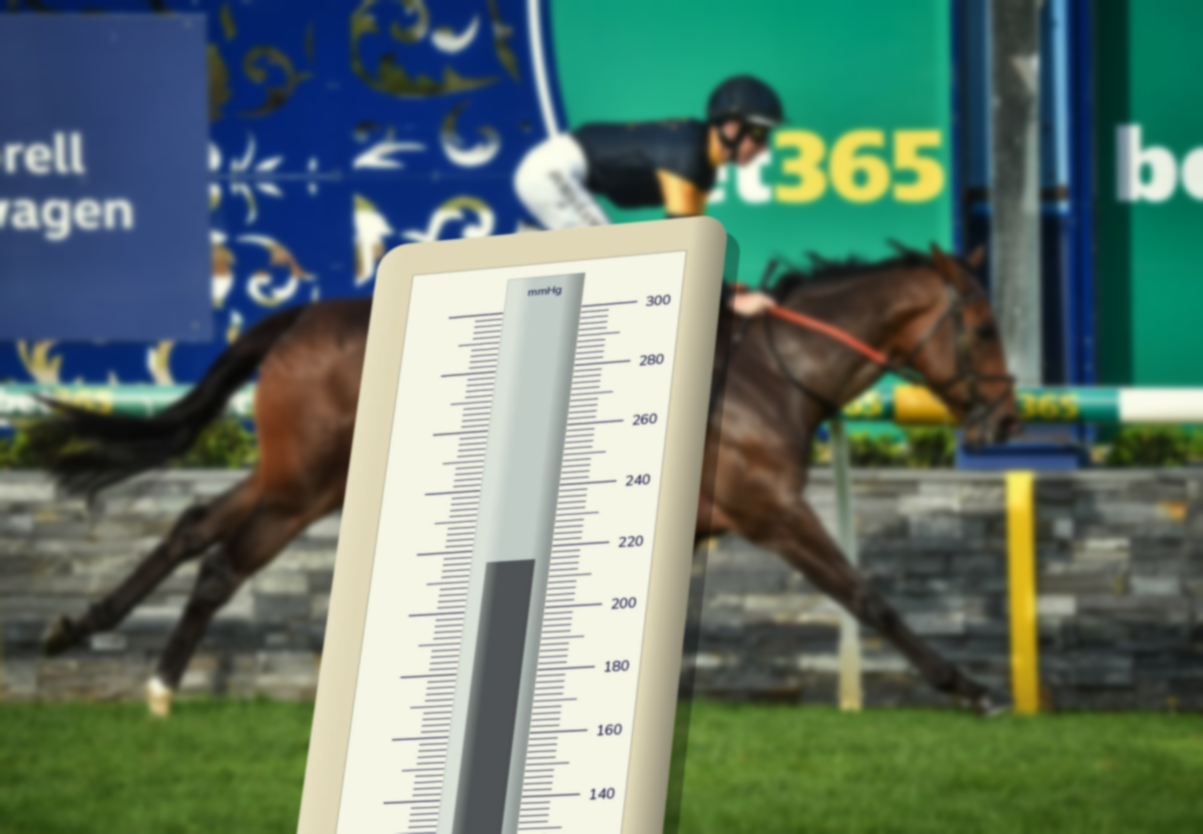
mmHg 216
